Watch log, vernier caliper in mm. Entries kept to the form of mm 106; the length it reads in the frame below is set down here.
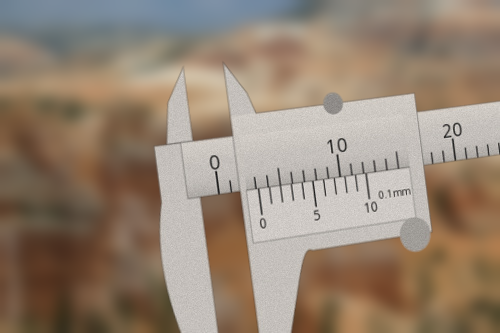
mm 3.2
